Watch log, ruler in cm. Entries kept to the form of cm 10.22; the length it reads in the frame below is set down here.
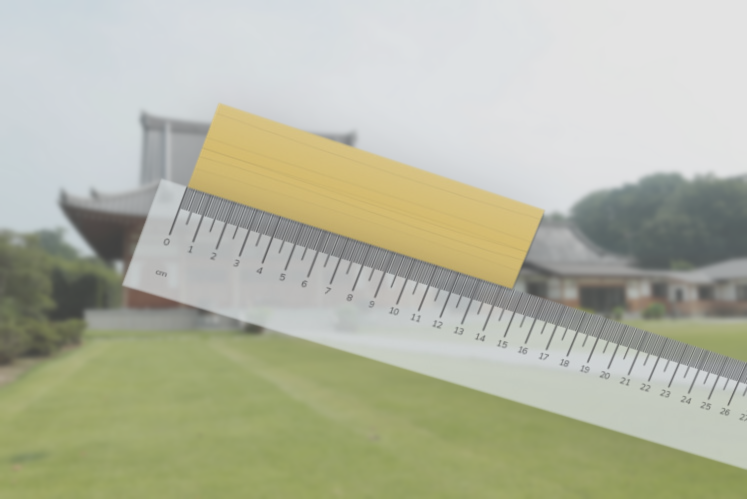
cm 14.5
